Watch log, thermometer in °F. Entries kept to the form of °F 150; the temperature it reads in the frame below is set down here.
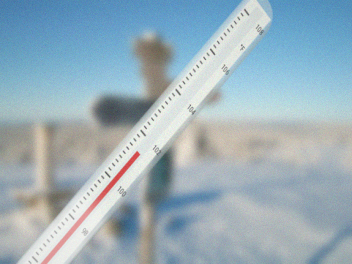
°F 101.4
